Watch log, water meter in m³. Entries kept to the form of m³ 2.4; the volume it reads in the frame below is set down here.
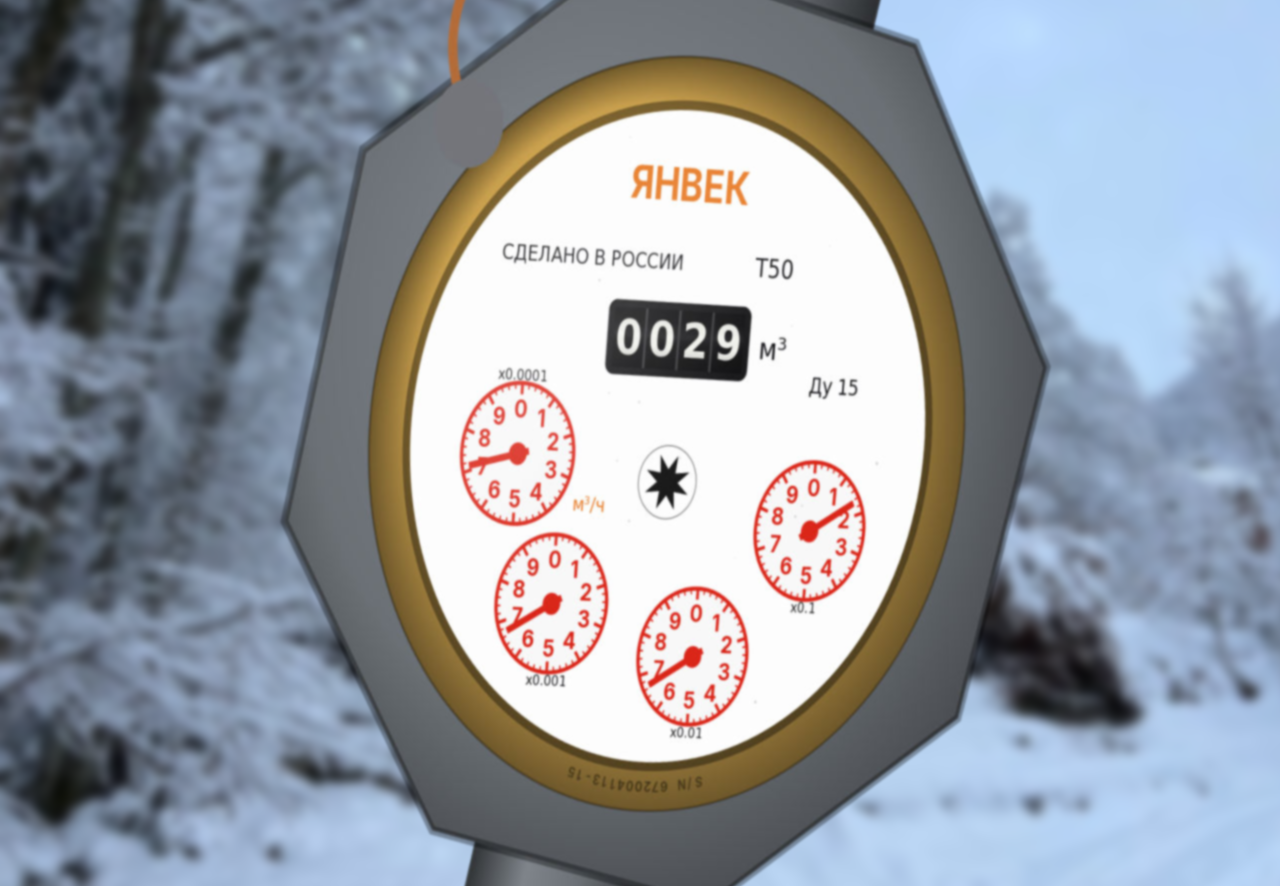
m³ 29.1667
